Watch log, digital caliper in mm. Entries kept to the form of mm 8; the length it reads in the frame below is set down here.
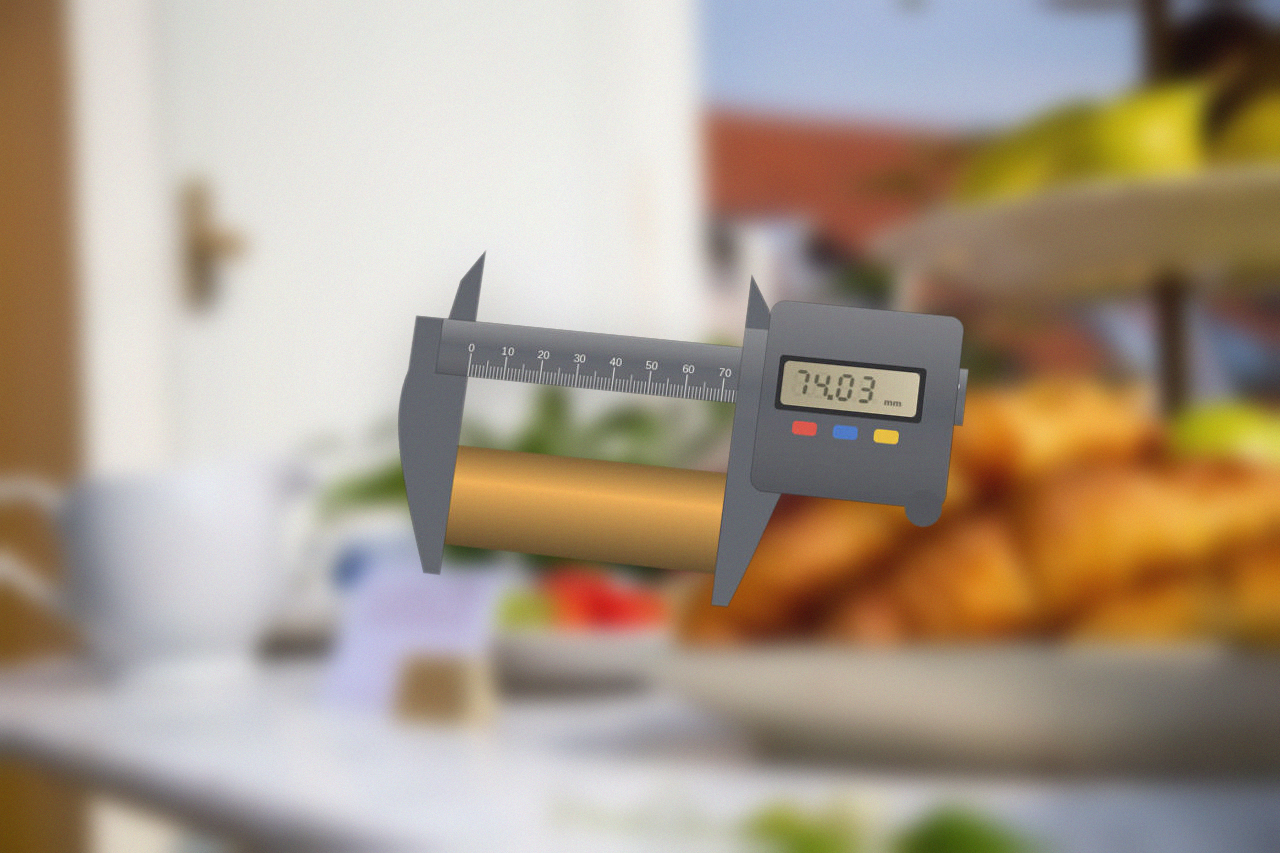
mm 74.03
